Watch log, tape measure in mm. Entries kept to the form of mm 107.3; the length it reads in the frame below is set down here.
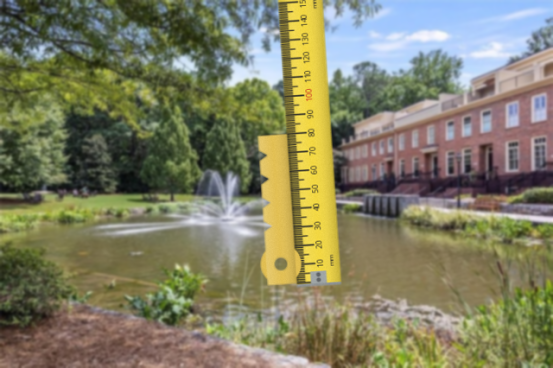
mm 80
